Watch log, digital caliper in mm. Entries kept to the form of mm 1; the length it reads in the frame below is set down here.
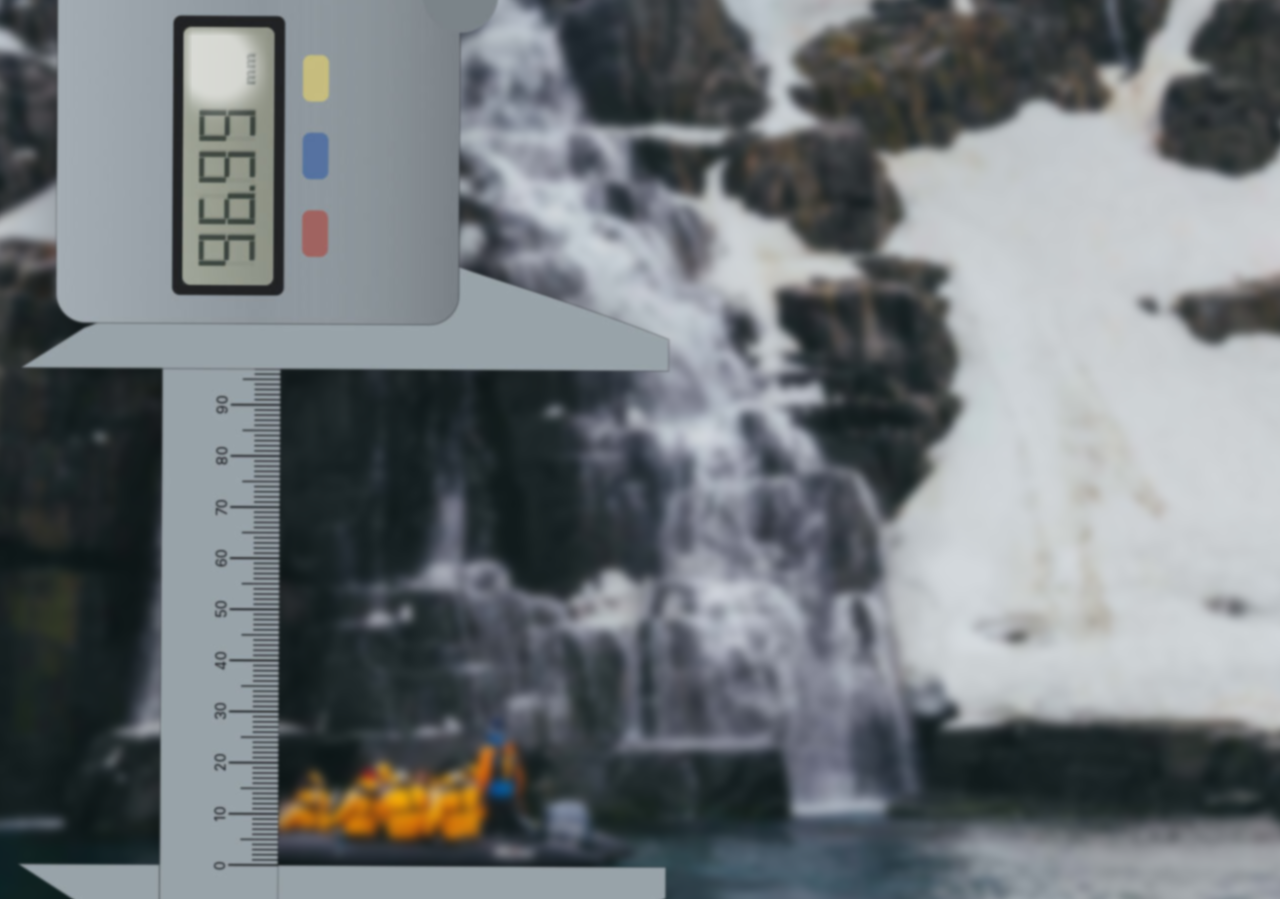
mm 96.99
